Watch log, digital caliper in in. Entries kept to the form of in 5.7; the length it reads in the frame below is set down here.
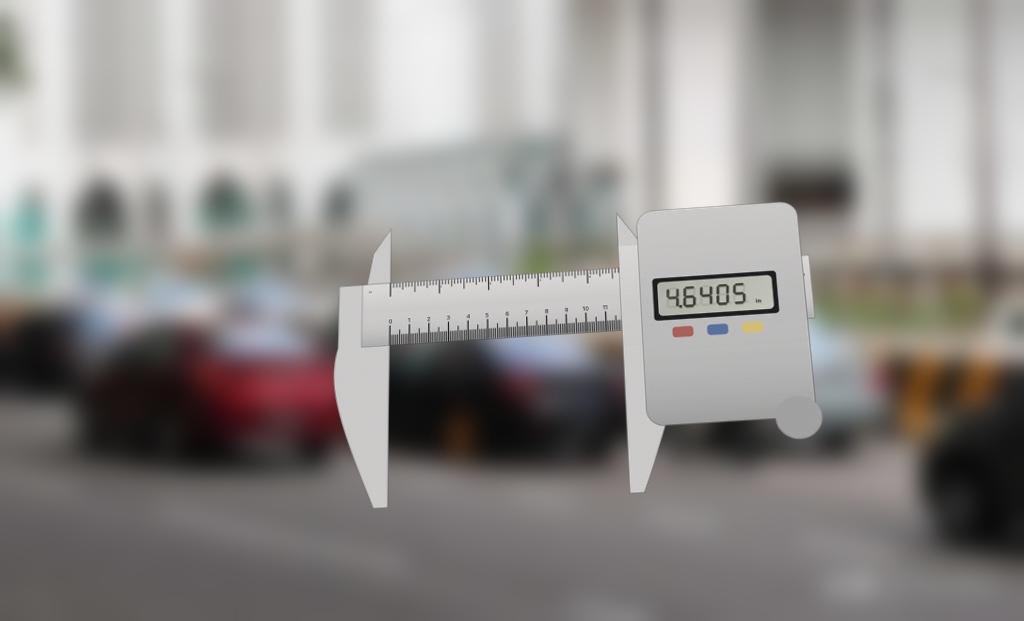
in 4.6405
